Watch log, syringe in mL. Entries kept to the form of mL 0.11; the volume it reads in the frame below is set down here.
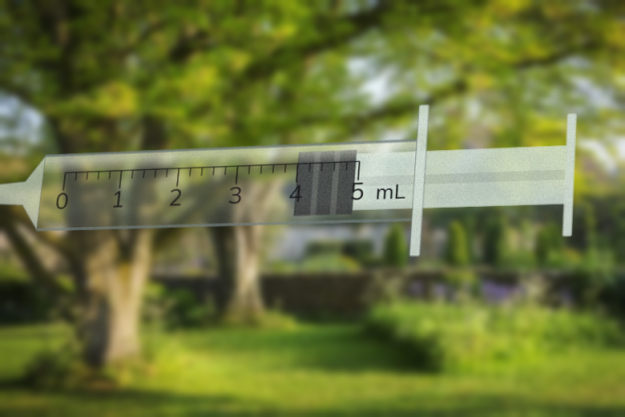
mL 4
